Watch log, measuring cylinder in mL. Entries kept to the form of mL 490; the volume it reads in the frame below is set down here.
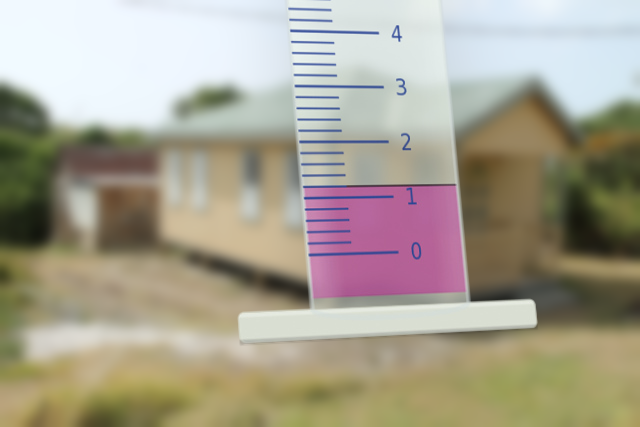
mL 1.2
